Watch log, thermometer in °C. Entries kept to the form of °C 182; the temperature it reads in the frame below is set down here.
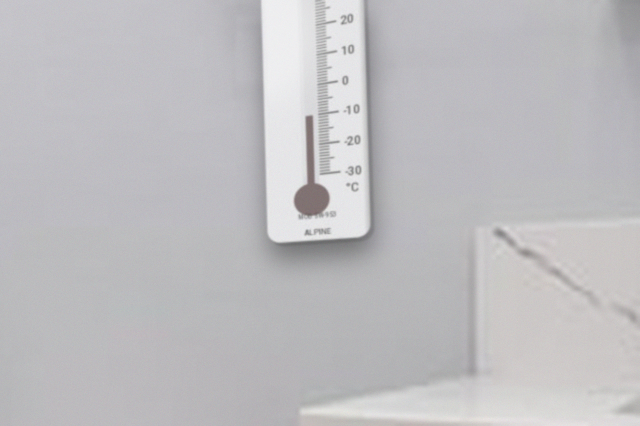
°C -10
